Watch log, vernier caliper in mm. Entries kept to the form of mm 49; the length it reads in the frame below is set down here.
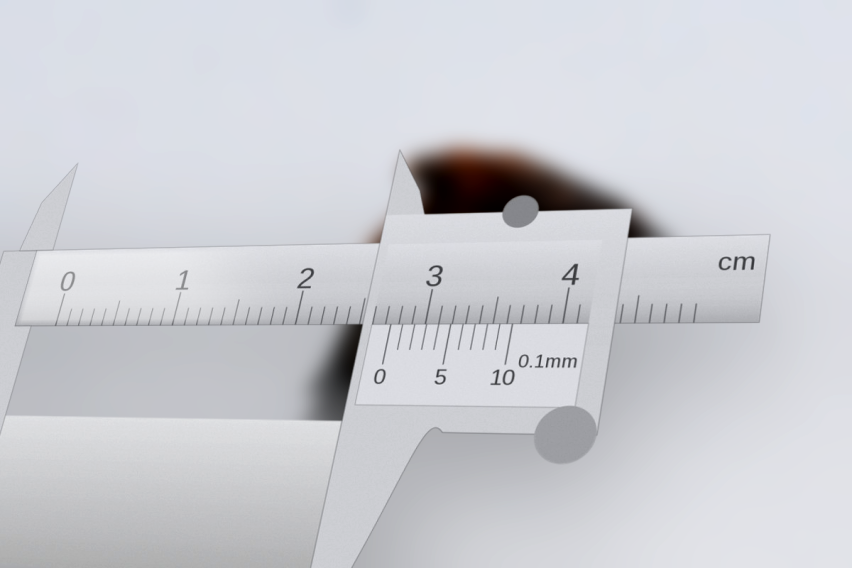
mm 27.4
